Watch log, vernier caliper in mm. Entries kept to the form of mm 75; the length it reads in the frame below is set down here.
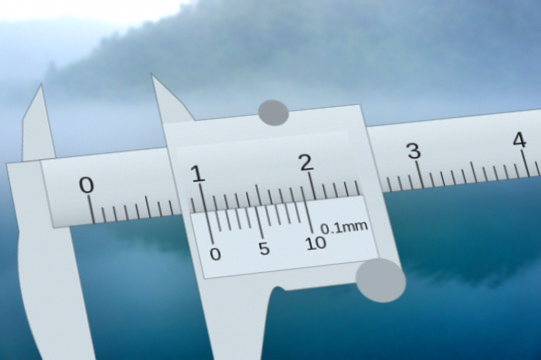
mm 10.0
